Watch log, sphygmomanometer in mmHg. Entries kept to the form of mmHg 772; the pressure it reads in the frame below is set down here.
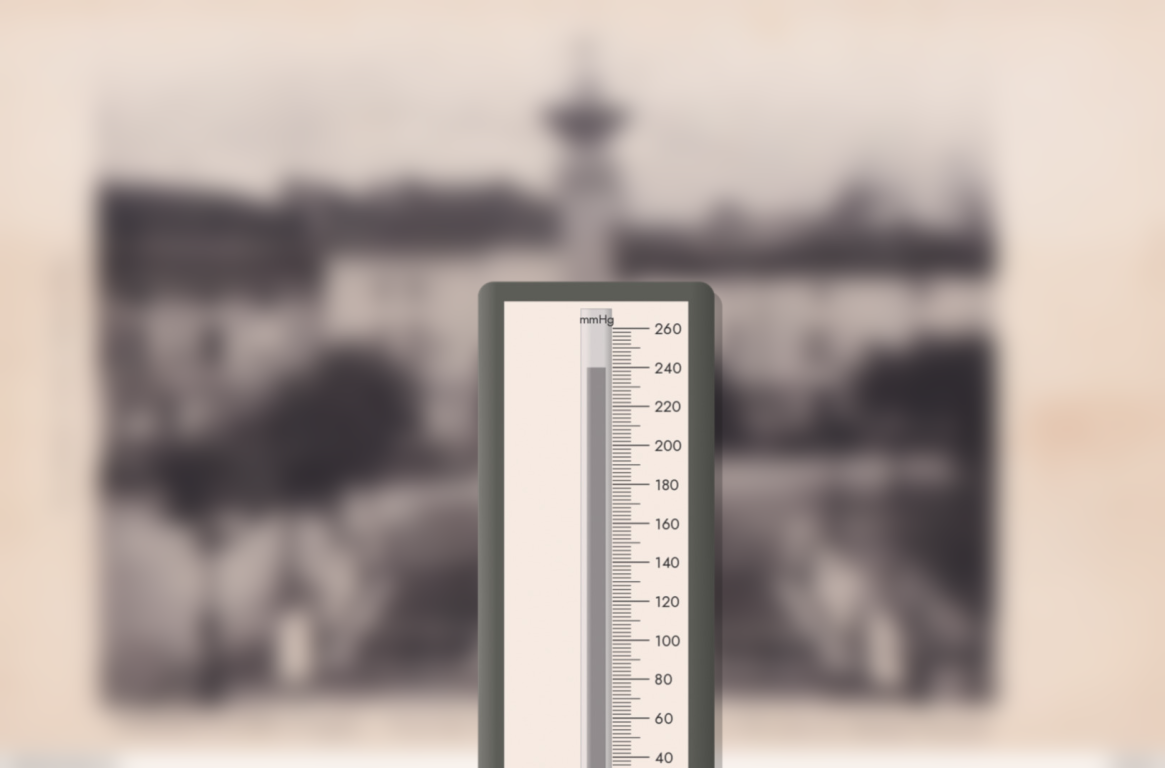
mmHg 240
